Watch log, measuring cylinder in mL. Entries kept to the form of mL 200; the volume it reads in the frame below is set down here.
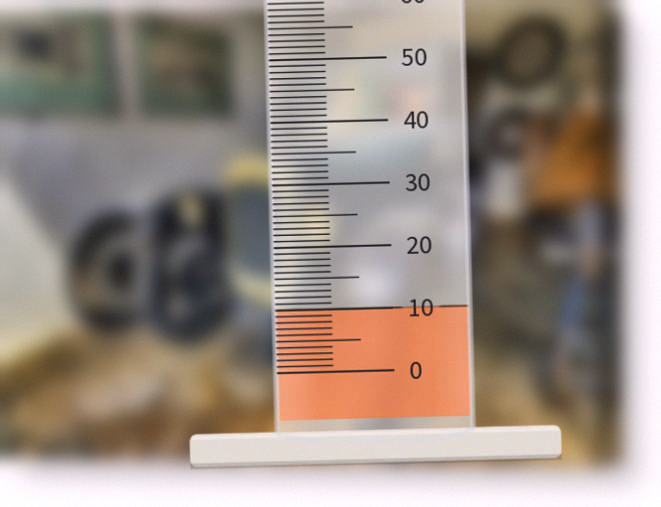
mL 10
